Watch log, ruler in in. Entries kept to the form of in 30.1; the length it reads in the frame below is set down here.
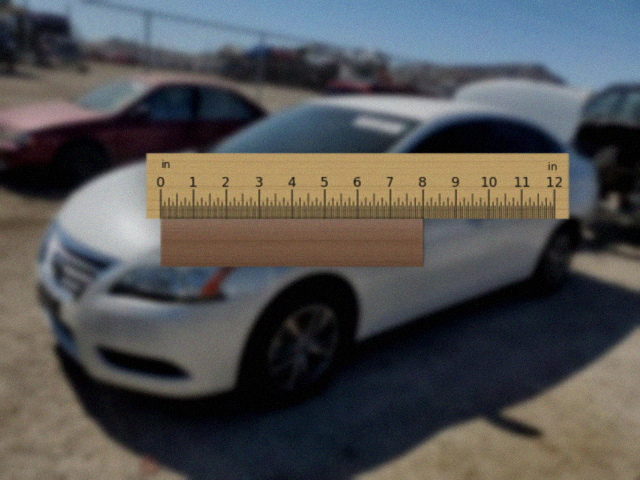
in 8
